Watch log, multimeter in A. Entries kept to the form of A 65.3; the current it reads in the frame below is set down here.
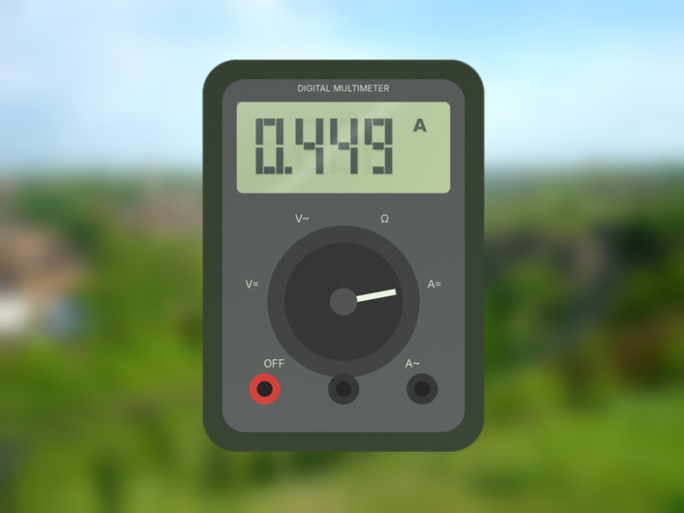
A 0.449
